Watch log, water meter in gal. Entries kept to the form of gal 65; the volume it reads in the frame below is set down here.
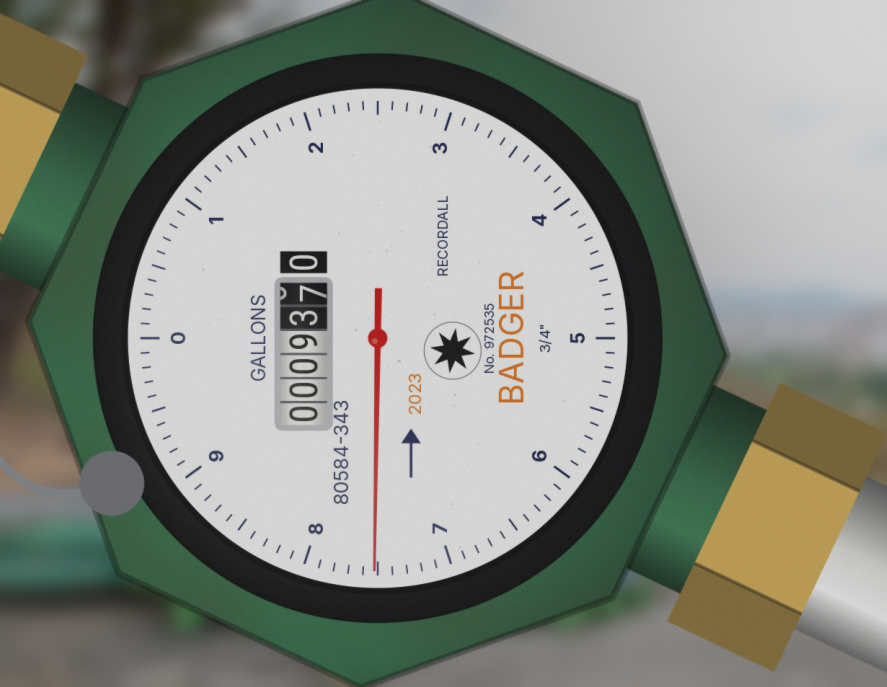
gal 9367.5
